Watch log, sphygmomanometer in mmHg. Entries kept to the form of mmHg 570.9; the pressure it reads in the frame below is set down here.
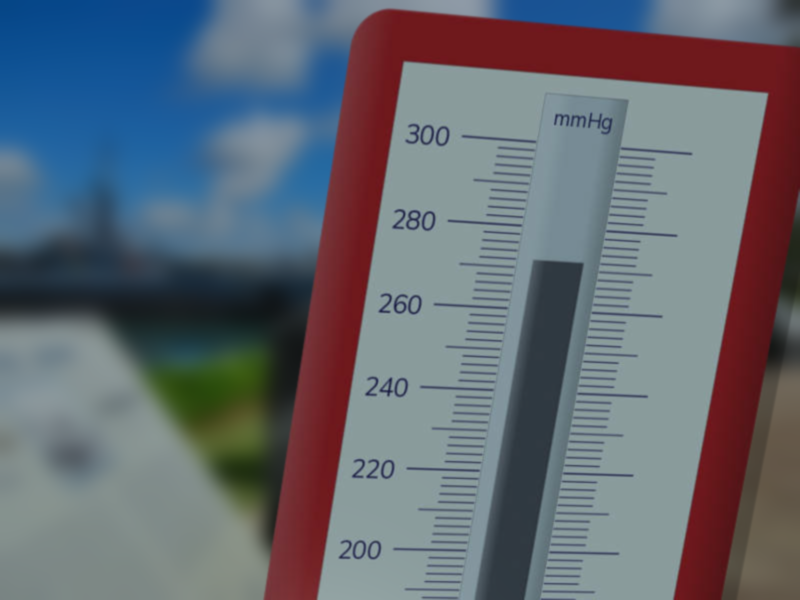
mmHg 272
